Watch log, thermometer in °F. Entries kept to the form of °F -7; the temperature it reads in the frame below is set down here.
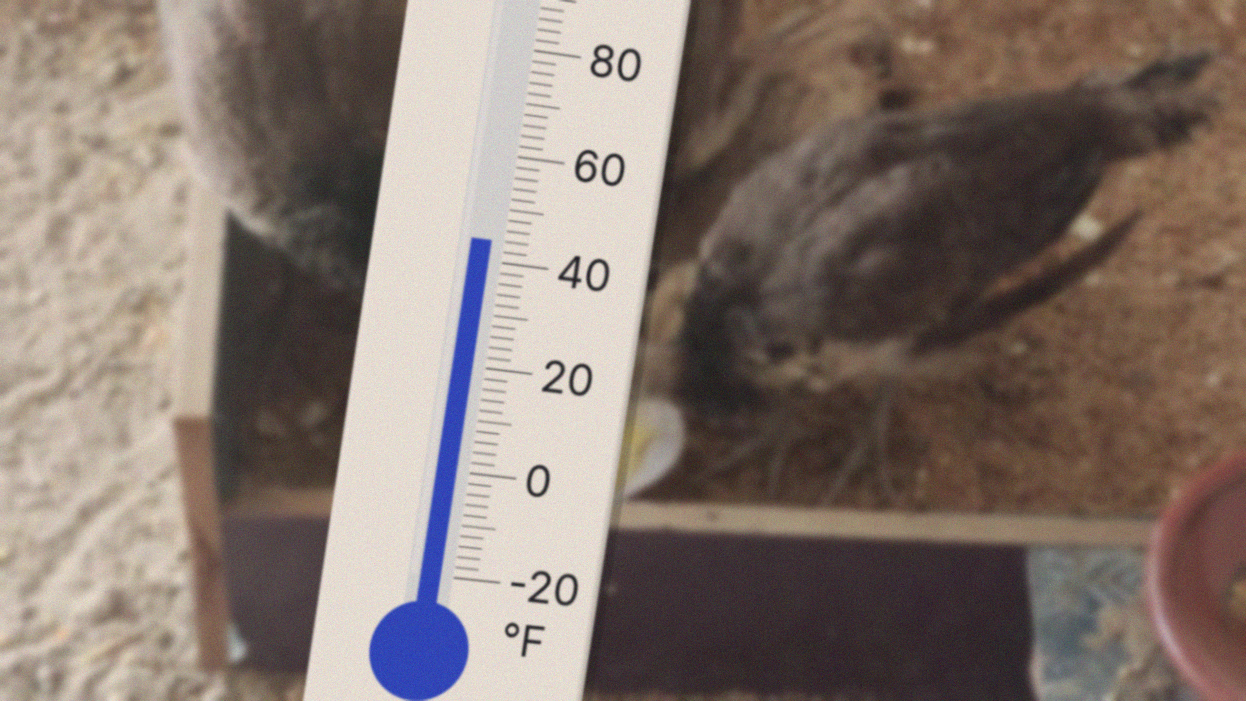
°F 44
